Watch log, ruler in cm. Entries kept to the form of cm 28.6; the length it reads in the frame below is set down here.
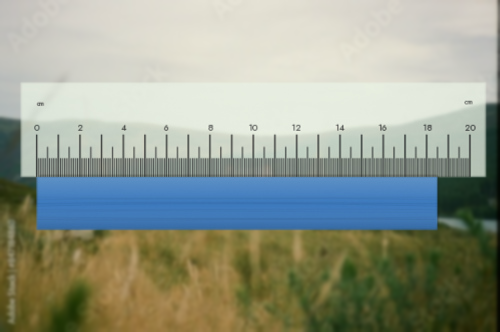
cm 18.5
